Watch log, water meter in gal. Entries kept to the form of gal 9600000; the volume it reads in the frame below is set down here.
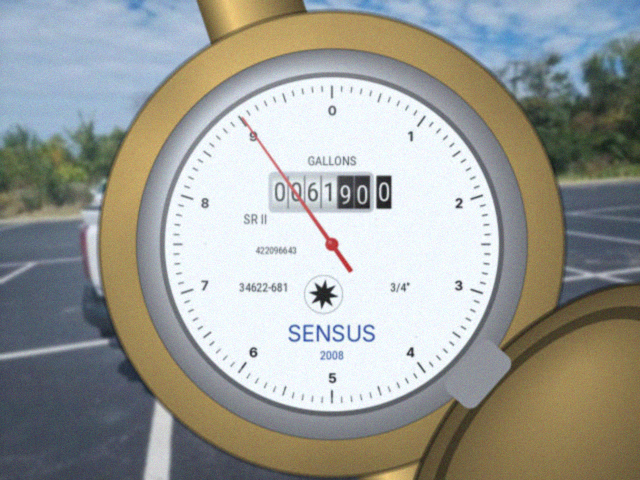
gal 61899.0
